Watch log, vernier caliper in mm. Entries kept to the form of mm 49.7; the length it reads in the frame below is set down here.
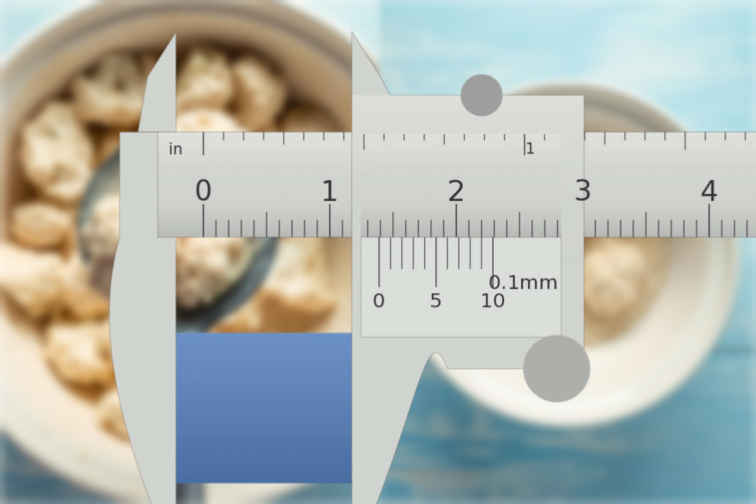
mm 13.9
